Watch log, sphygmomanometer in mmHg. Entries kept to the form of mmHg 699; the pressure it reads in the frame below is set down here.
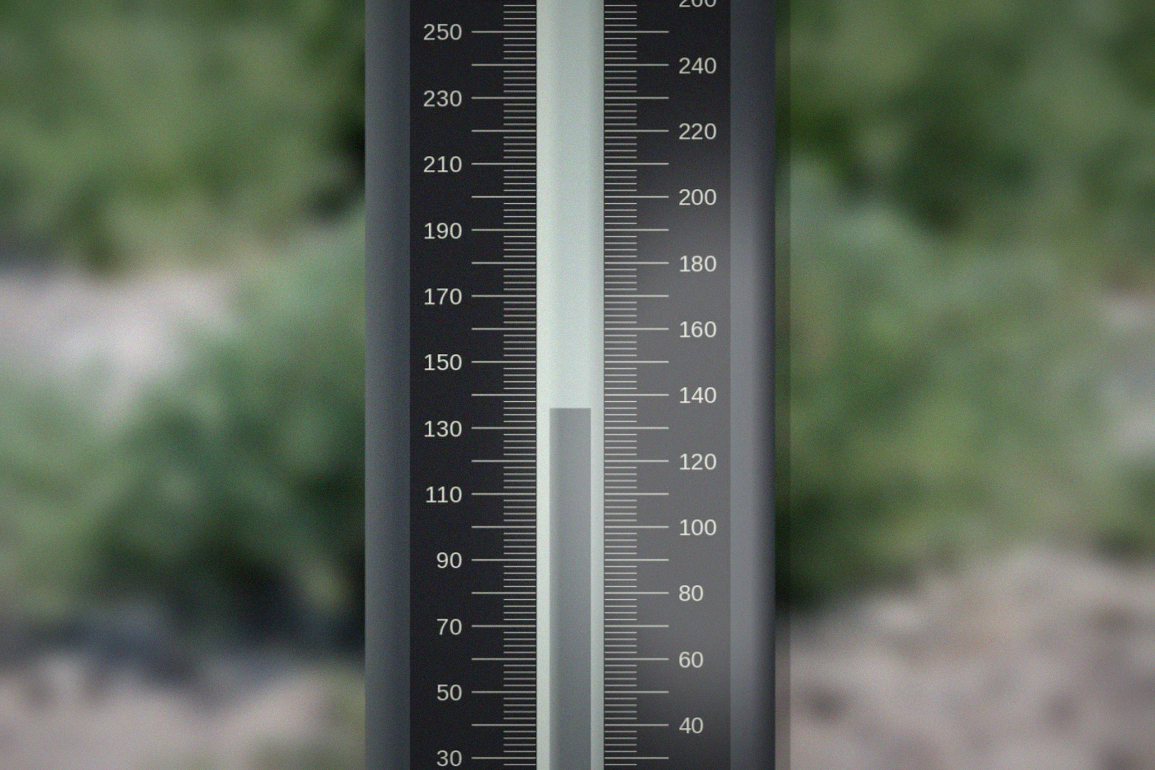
mmHg 136
